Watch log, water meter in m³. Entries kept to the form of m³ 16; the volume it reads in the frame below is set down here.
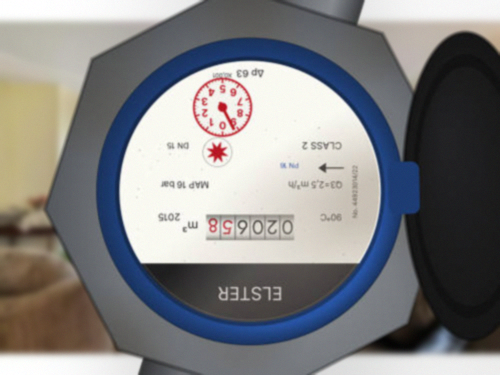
m³ 206.579
